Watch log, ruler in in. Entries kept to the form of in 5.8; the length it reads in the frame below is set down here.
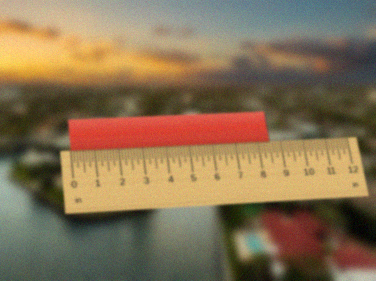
in 8.5
